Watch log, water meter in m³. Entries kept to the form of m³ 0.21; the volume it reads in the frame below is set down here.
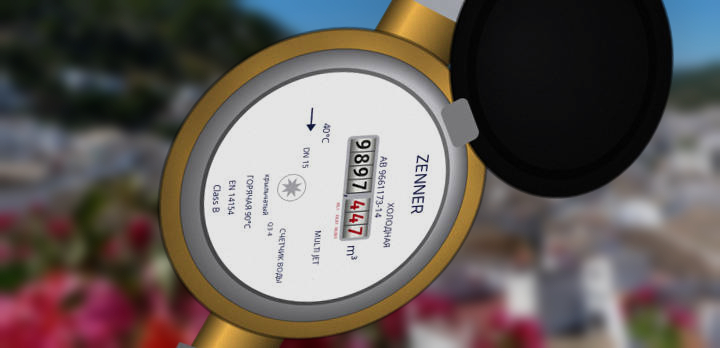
m³ 9897.447
